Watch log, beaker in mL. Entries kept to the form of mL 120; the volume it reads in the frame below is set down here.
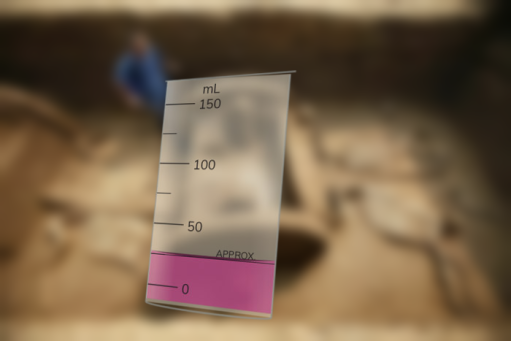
mL 25
